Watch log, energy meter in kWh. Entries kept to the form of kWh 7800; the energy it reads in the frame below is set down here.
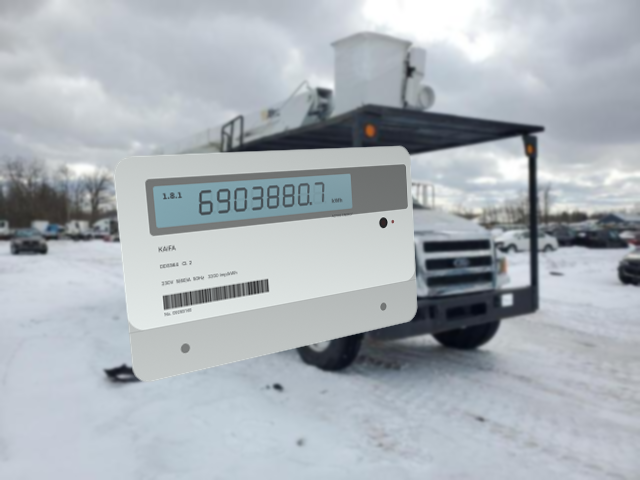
kWh 6903880.7
